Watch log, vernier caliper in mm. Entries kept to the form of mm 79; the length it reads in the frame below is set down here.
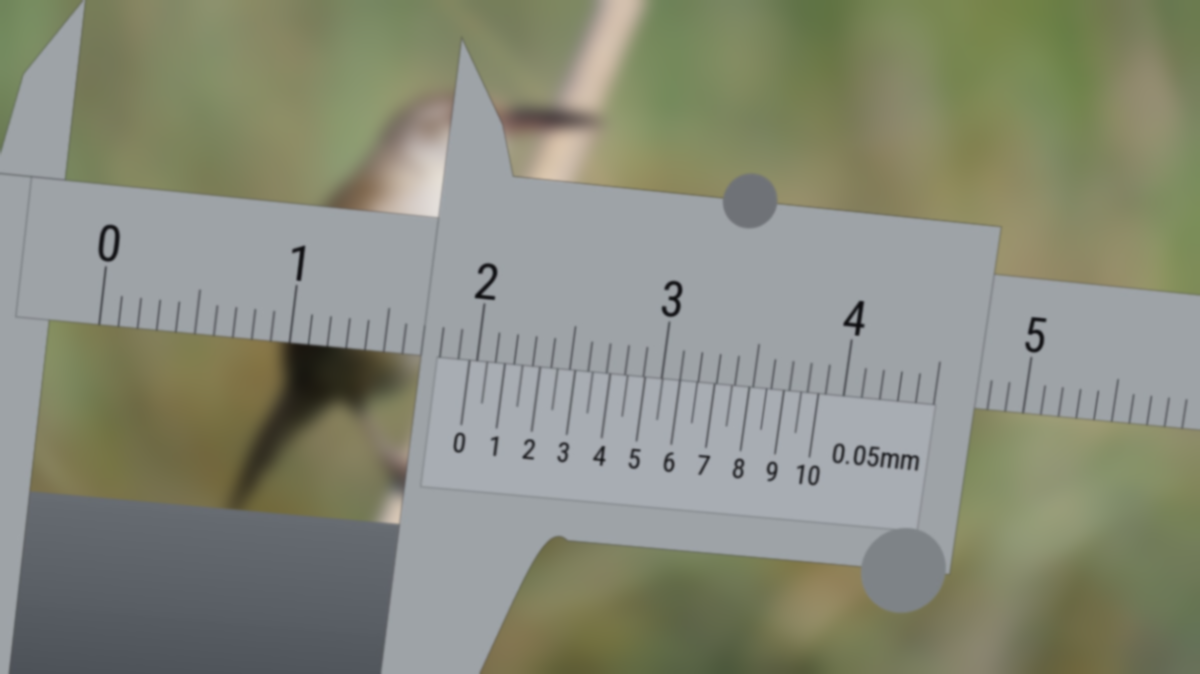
mm 19.6
